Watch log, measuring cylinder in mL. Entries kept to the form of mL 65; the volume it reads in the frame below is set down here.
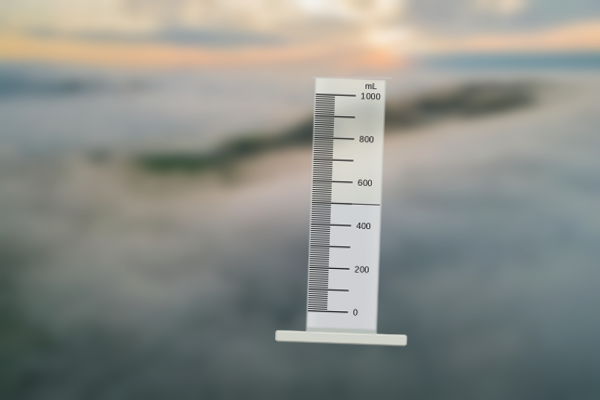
mL 500
